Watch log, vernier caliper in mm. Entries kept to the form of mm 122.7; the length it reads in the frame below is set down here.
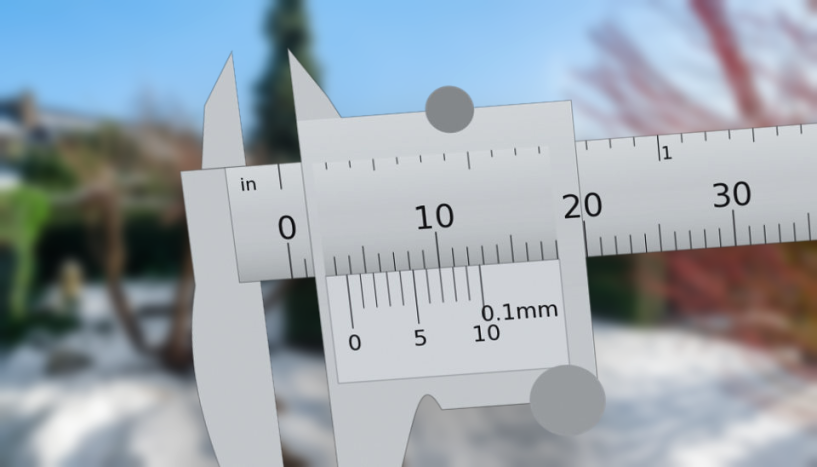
mm 3.7
